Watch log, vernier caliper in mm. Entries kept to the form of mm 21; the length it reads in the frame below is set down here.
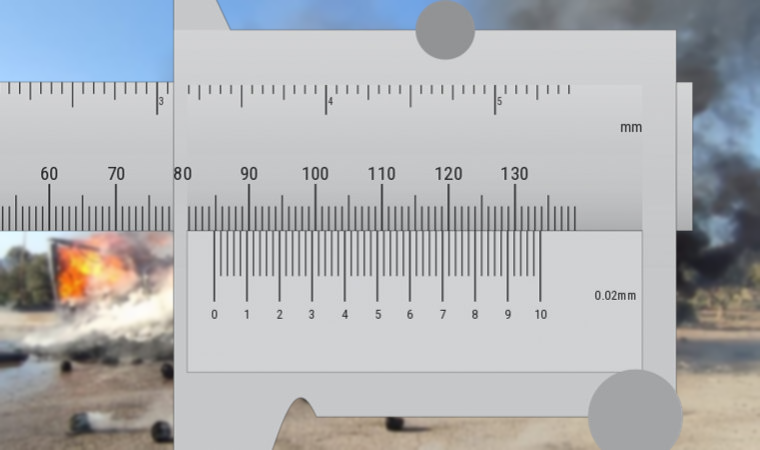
mm 84.8
